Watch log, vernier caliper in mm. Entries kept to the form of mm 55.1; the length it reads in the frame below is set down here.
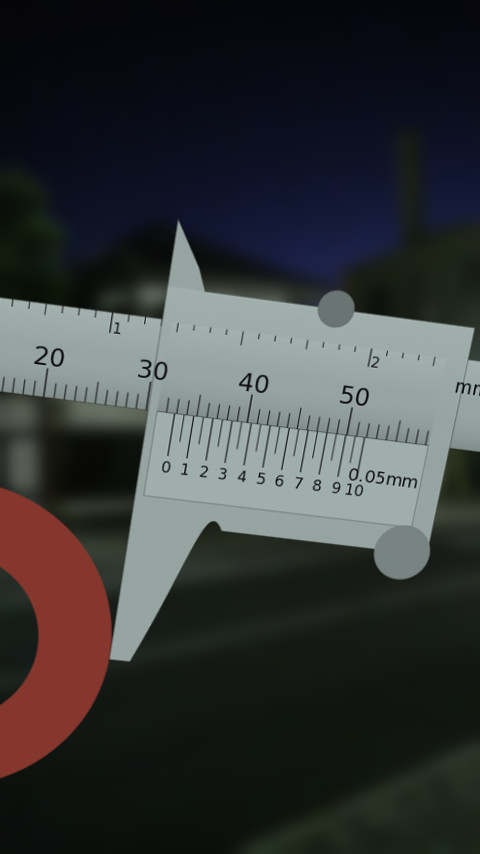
mm 32.8
